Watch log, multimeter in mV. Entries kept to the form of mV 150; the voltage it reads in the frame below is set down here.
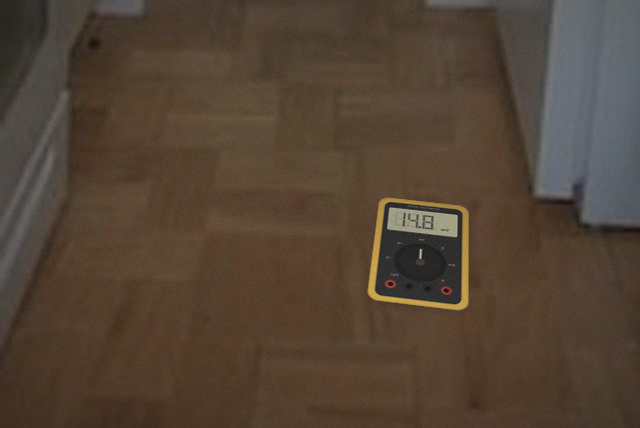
mV 14.8
